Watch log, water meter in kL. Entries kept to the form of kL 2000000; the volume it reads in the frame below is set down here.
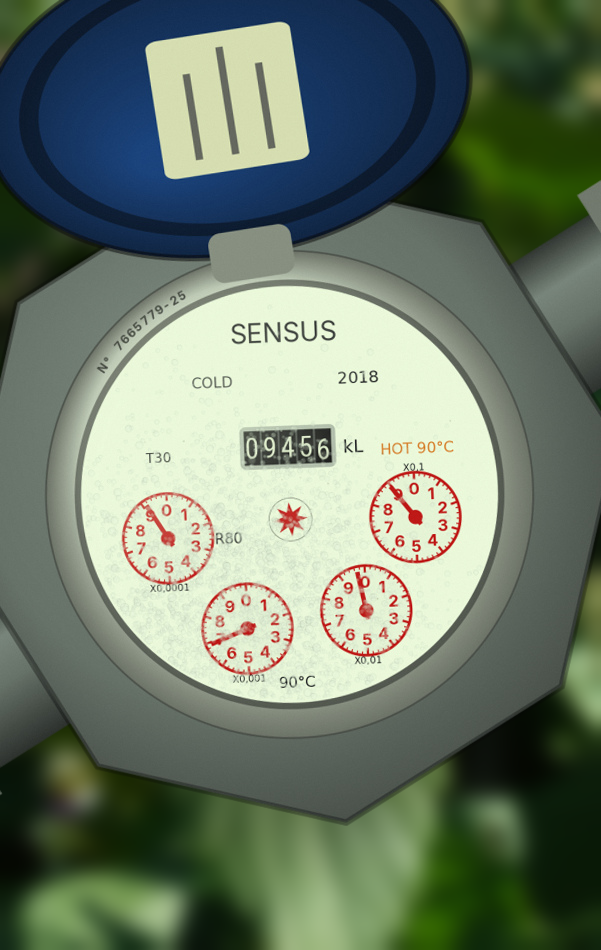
kL 9455.8969
